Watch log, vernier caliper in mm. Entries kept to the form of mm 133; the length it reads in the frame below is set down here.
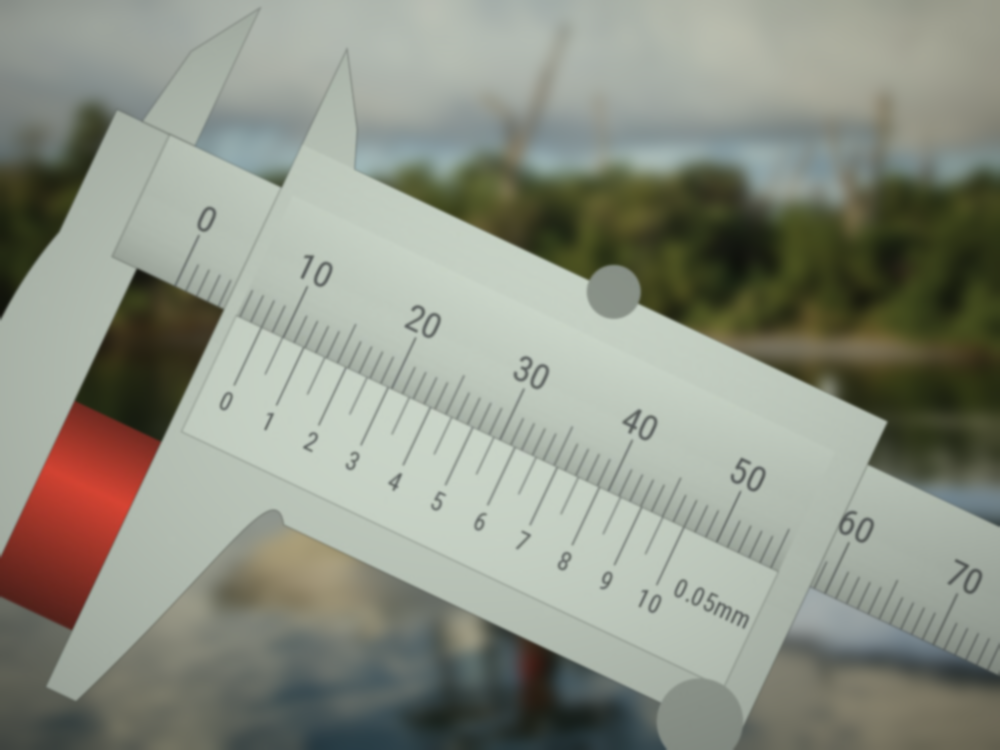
mm 8.0
